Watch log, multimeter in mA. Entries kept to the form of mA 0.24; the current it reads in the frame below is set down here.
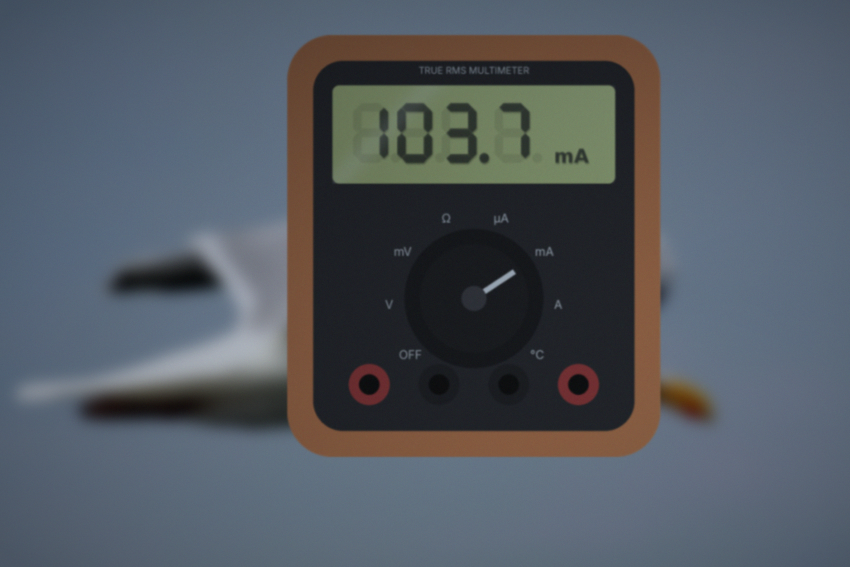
mA 103.7
